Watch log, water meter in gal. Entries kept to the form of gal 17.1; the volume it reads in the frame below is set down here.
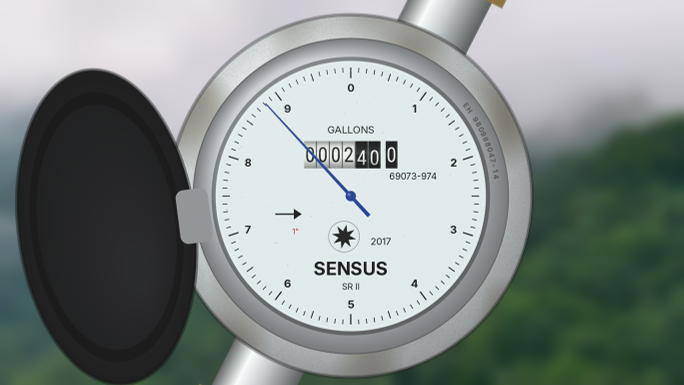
gal 2398.8
